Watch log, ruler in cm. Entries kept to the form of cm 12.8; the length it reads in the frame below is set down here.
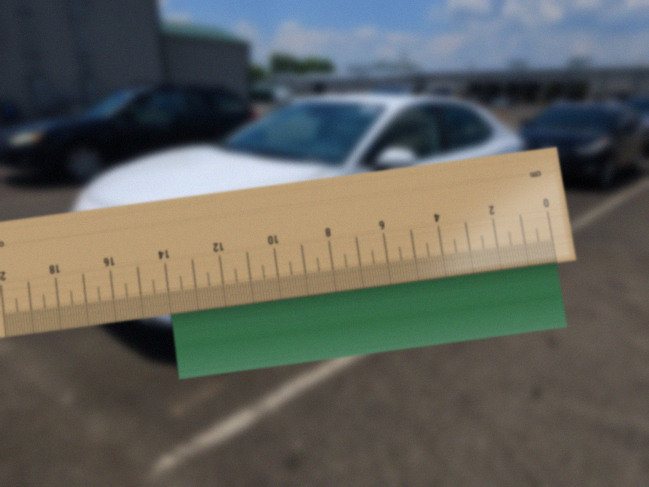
cm 14
